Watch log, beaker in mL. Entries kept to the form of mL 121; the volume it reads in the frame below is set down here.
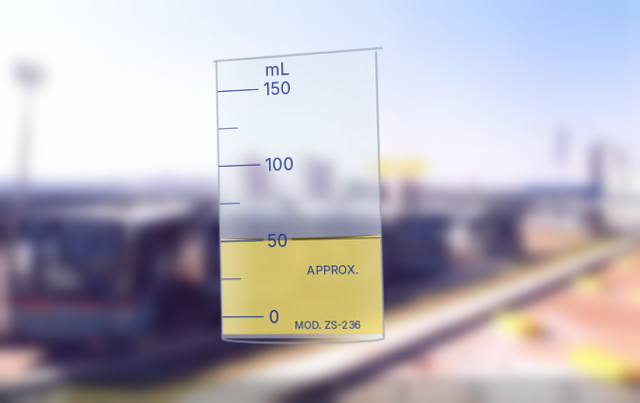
mL 50
